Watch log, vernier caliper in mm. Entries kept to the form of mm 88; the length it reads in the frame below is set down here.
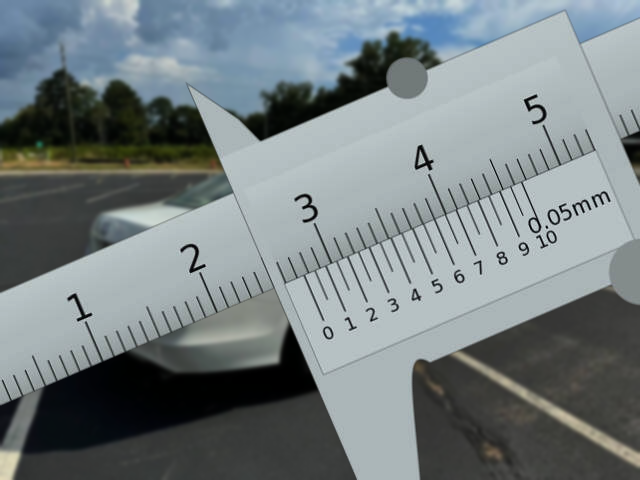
mm 27.6
